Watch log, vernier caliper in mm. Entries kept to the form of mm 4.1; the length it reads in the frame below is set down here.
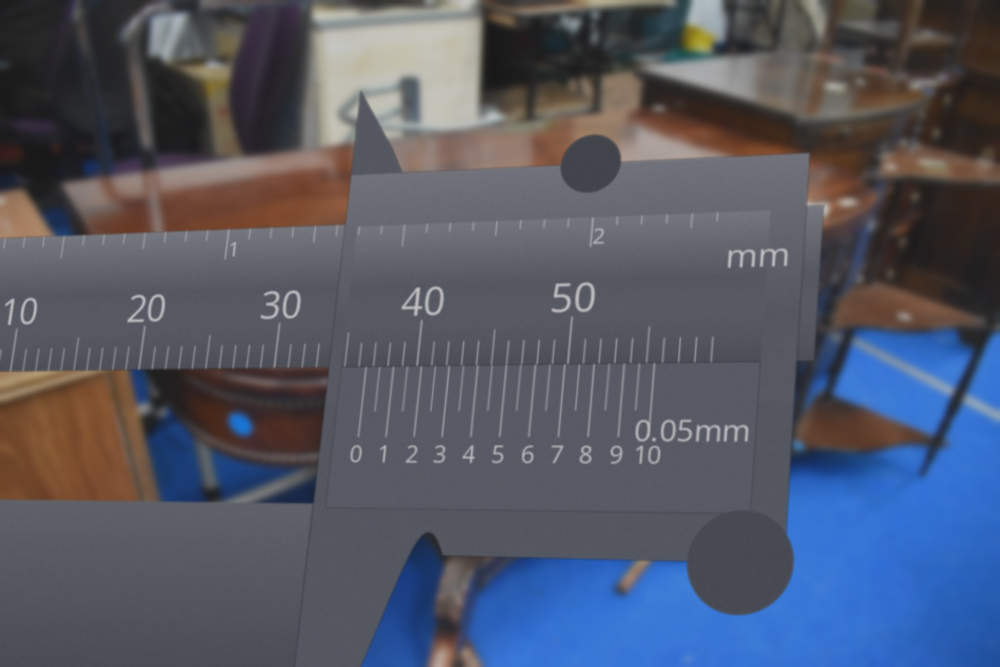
mm 36.5
